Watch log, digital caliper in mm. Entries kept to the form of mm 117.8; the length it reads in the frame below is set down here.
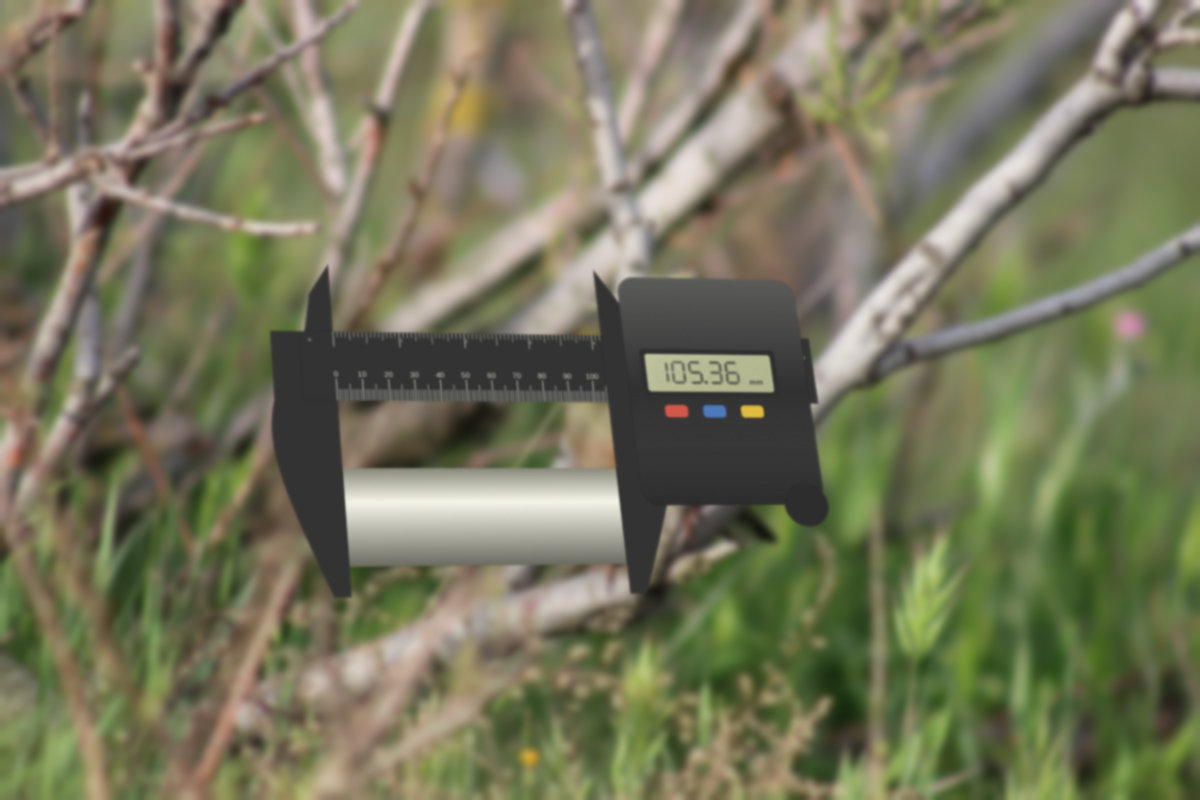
mm 105.36
